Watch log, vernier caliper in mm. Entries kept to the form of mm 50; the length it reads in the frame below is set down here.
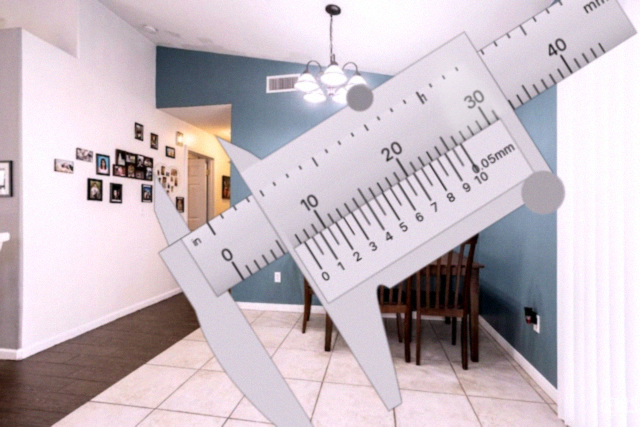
mm 7.4
